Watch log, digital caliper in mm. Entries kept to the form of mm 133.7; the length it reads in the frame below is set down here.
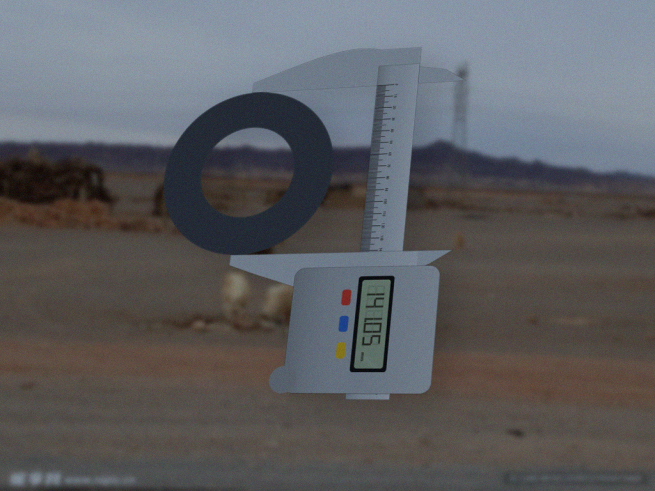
mm 141.05
